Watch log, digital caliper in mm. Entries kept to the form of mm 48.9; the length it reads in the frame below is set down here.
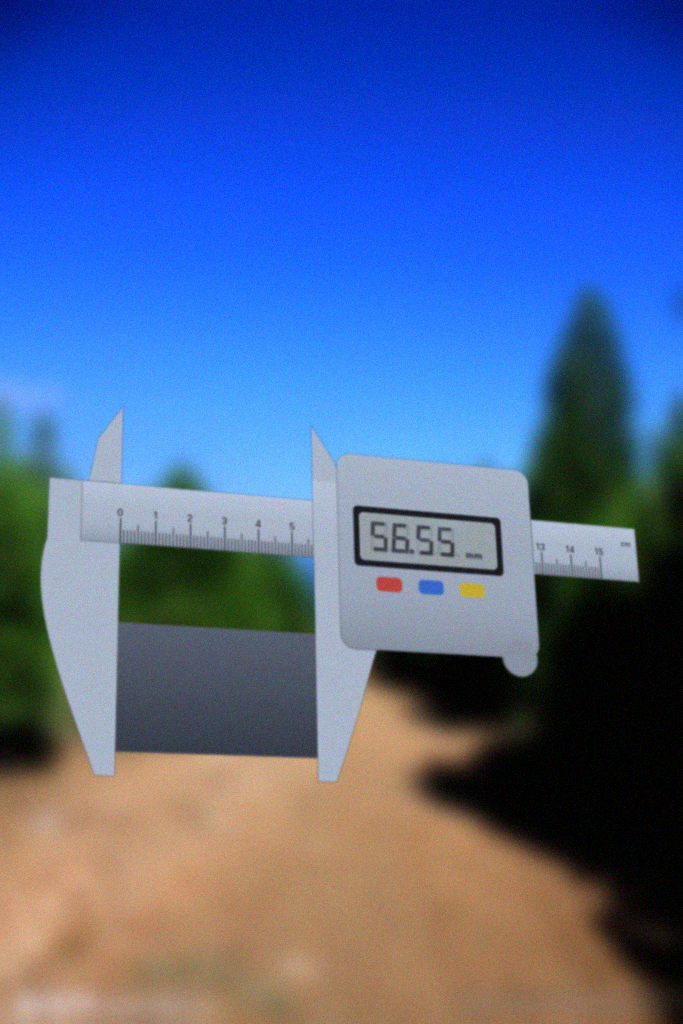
mm 56.55
